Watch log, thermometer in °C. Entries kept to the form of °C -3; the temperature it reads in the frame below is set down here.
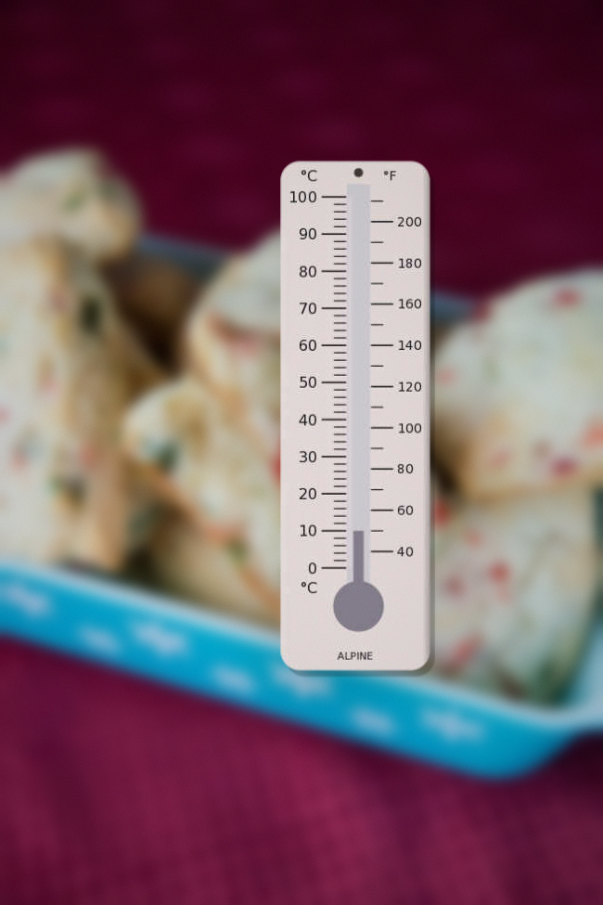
°C 10
